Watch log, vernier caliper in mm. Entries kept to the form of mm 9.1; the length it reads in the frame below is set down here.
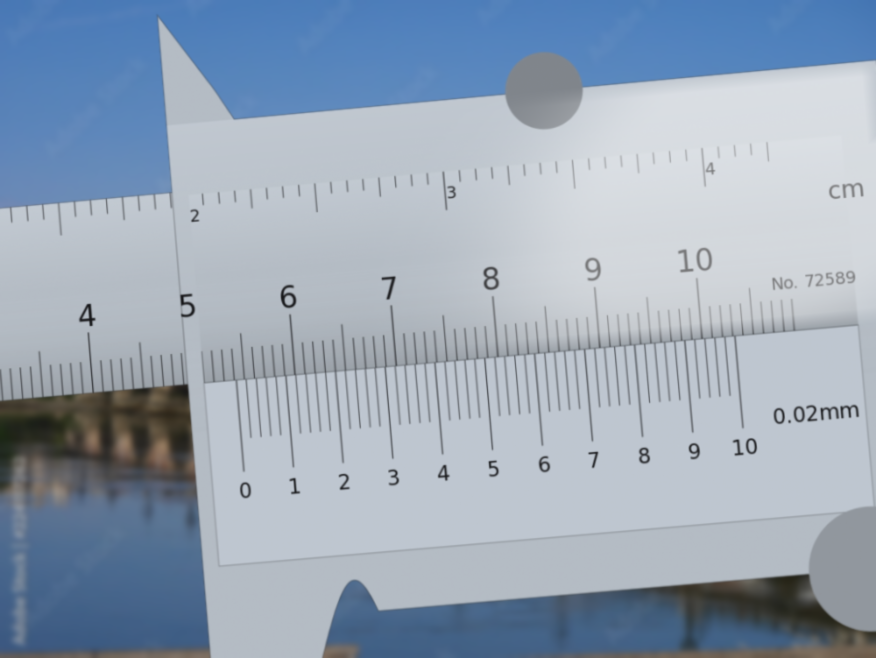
mm 54.2
